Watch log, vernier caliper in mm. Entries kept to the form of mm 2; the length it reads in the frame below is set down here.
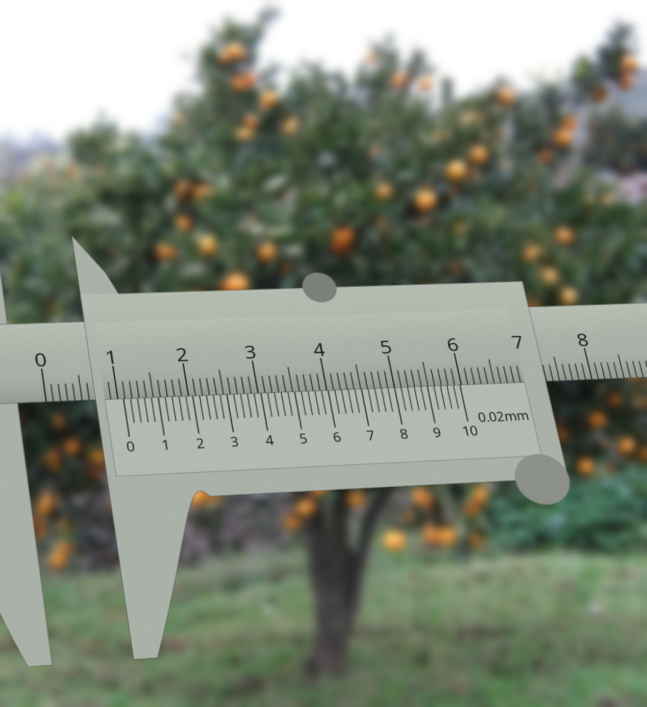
mm 10.8
